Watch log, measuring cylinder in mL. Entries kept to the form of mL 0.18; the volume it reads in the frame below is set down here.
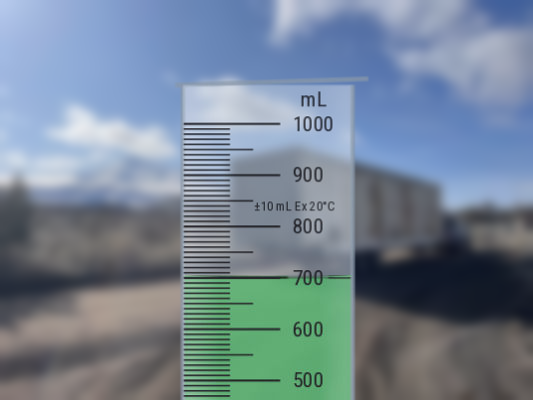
mL 700
